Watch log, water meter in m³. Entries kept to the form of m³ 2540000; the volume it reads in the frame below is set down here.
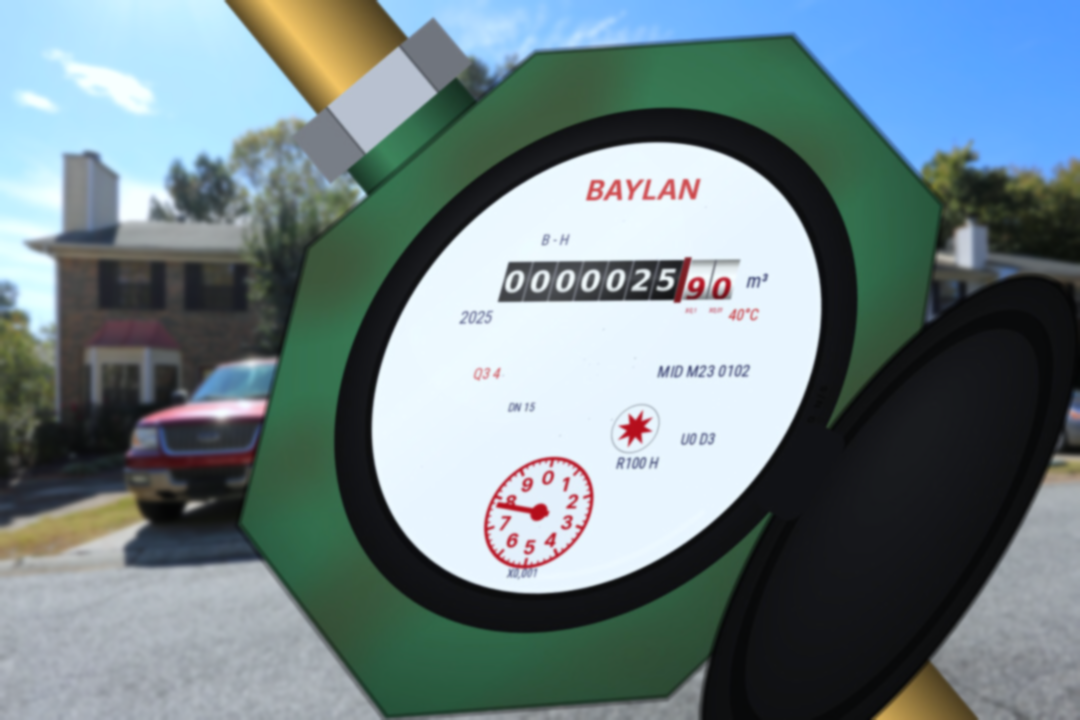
m³ 25.897
